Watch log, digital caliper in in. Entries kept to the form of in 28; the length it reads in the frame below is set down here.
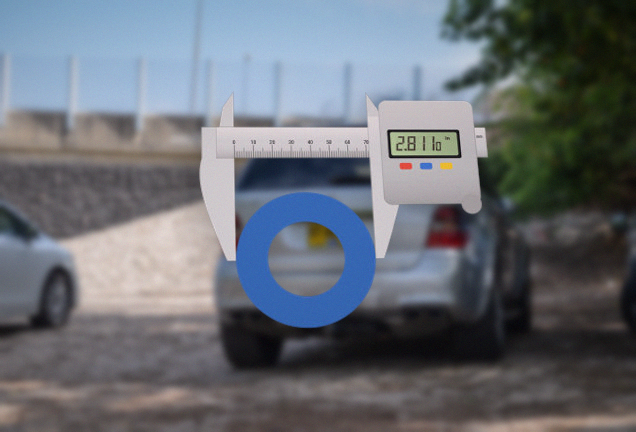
in 2.8110
